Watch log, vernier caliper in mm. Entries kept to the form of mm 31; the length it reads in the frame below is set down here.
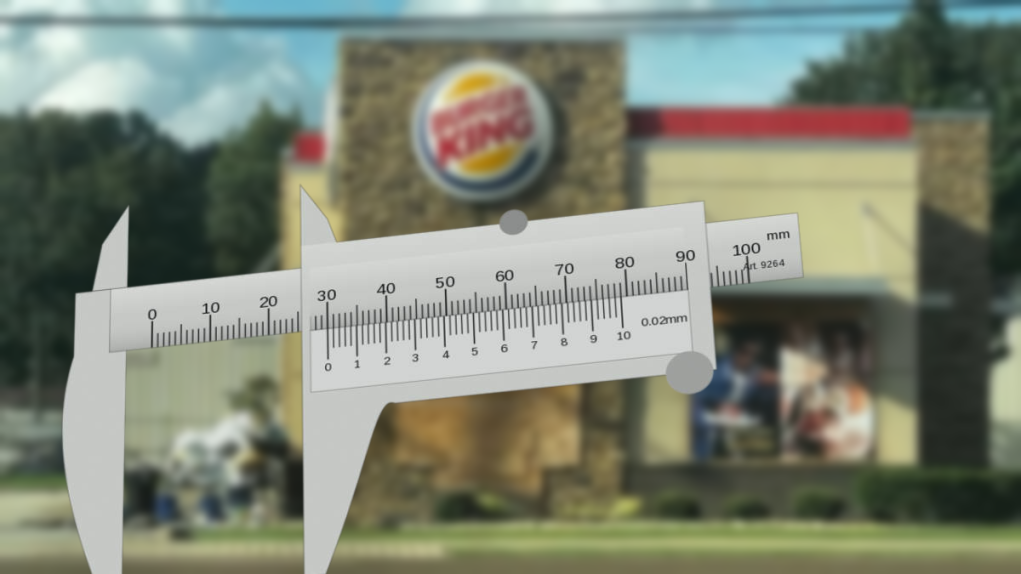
mm 30.0
